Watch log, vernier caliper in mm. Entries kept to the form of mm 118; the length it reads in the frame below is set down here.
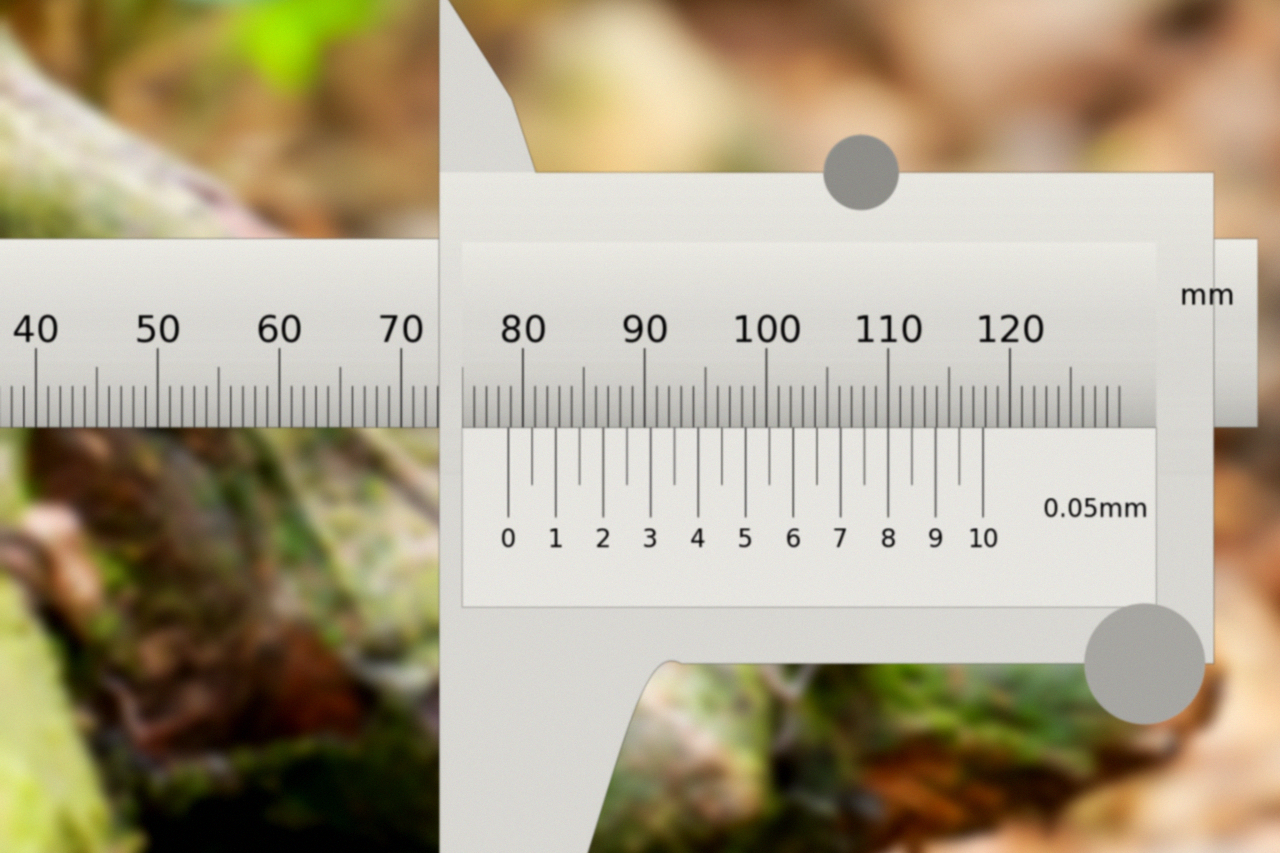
mm 78.8
